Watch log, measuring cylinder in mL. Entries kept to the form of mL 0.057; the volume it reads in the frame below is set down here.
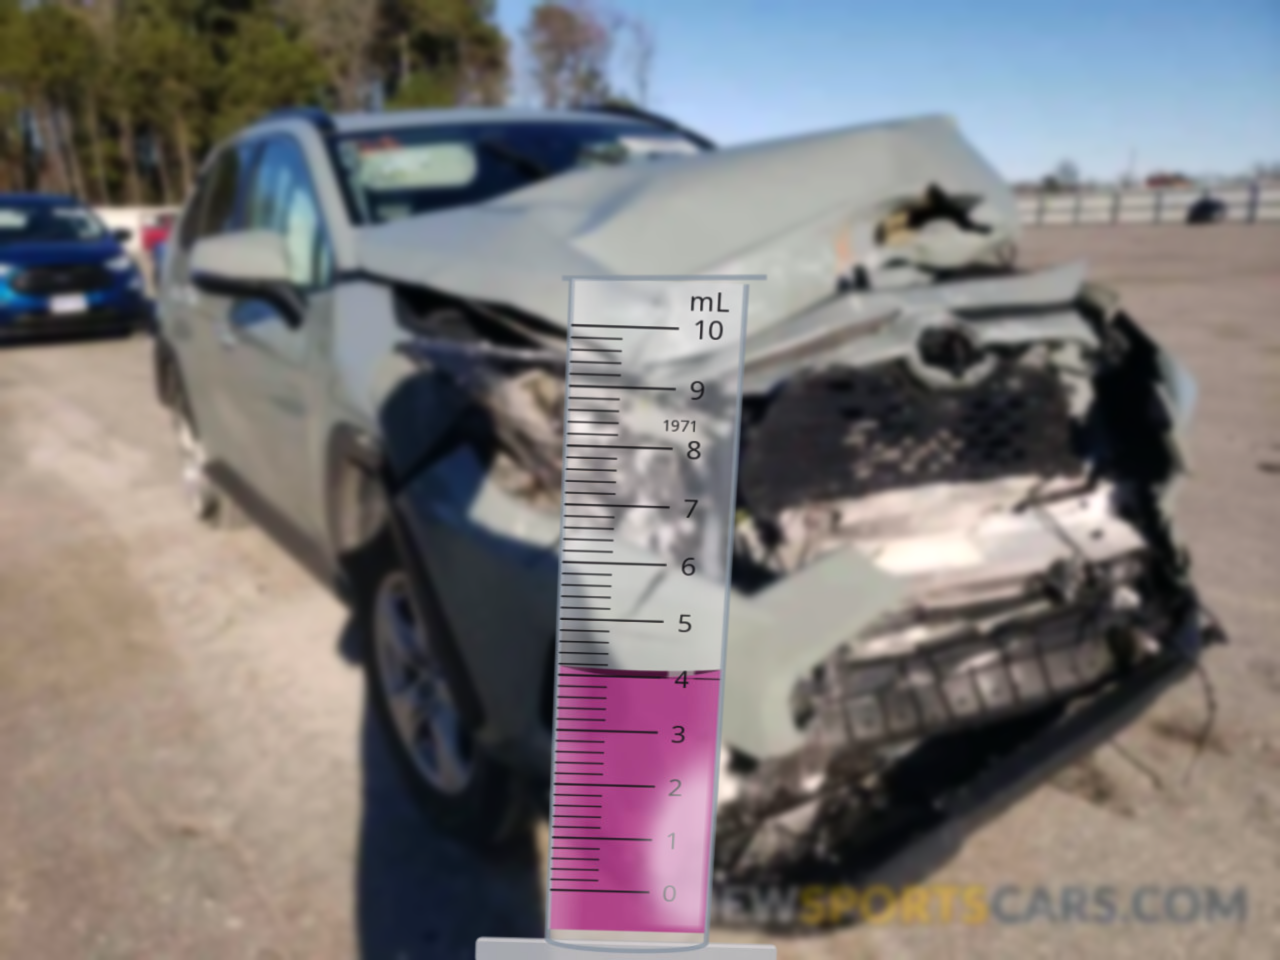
mL 4
